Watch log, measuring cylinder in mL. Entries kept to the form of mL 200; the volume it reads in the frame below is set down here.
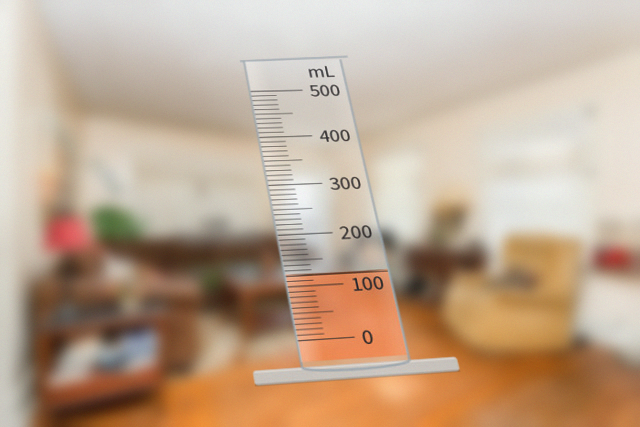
mL 120
